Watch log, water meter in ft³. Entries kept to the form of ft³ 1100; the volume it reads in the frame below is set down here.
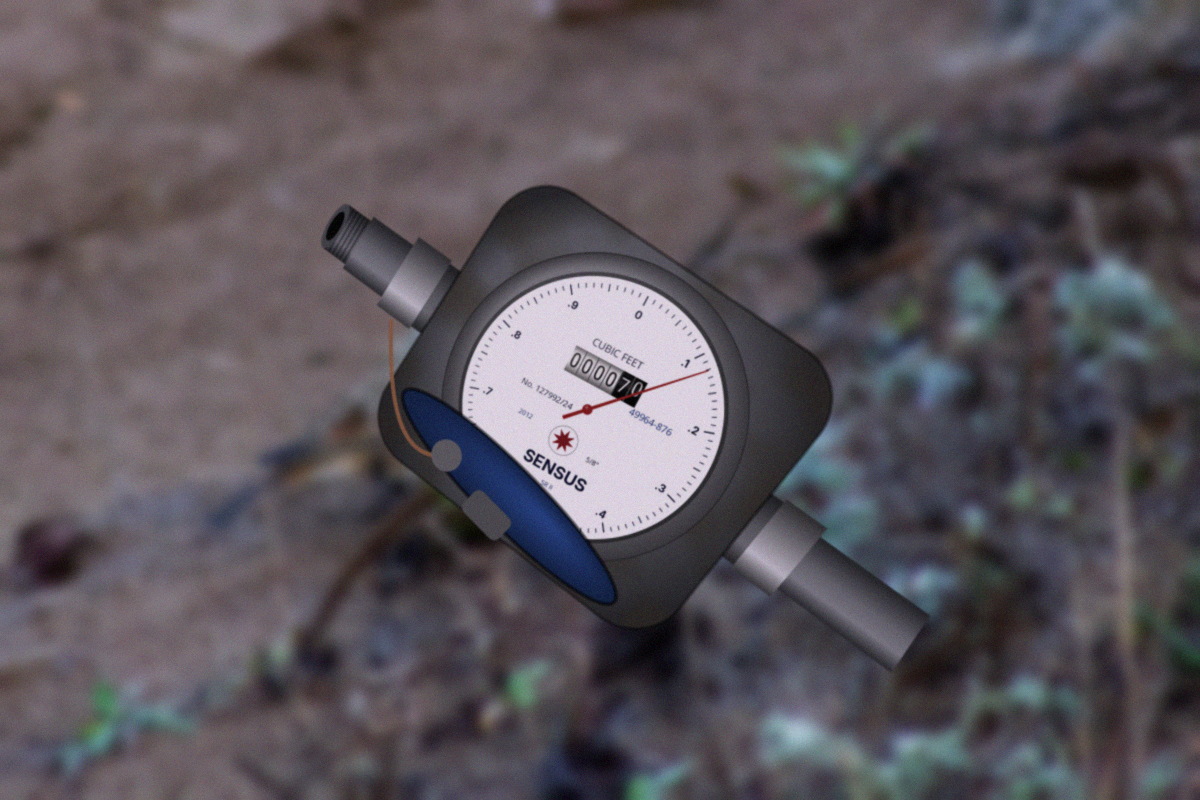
ft³ 70.12
